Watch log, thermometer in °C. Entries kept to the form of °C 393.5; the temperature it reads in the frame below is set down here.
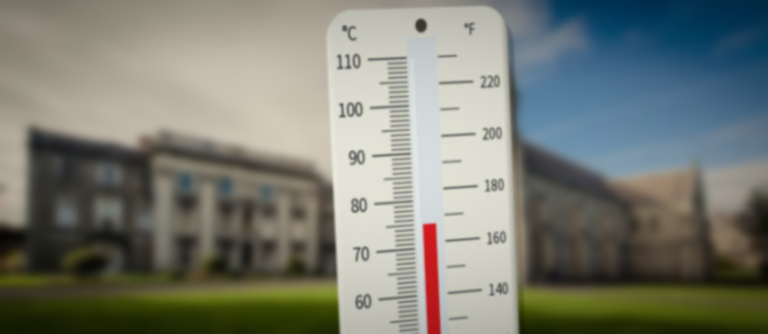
°C 75
